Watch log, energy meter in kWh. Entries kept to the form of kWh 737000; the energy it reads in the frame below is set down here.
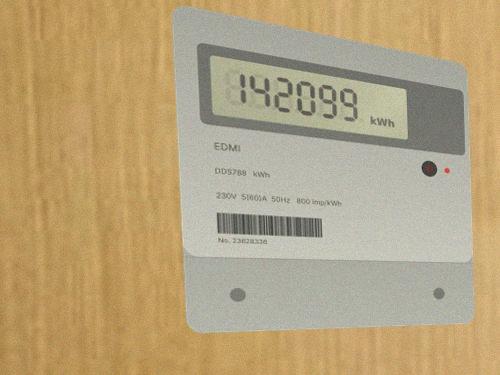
kWh 142099
